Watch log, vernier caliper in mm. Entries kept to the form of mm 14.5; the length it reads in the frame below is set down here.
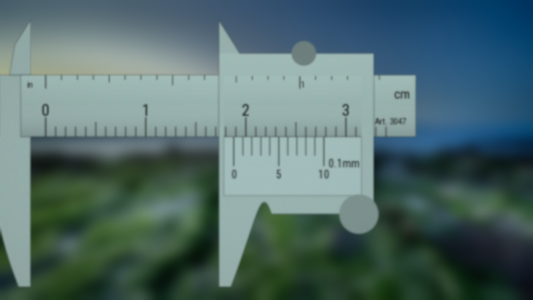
mm 18.8
